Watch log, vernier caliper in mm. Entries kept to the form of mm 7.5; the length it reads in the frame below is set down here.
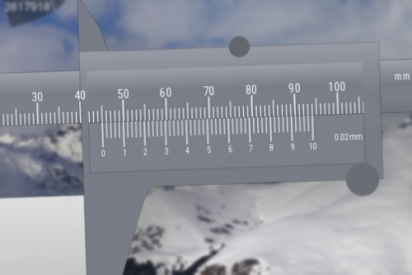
mm 45.0
